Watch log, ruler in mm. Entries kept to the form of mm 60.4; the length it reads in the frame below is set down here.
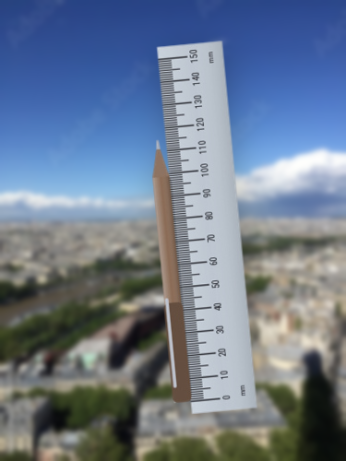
mm 115
